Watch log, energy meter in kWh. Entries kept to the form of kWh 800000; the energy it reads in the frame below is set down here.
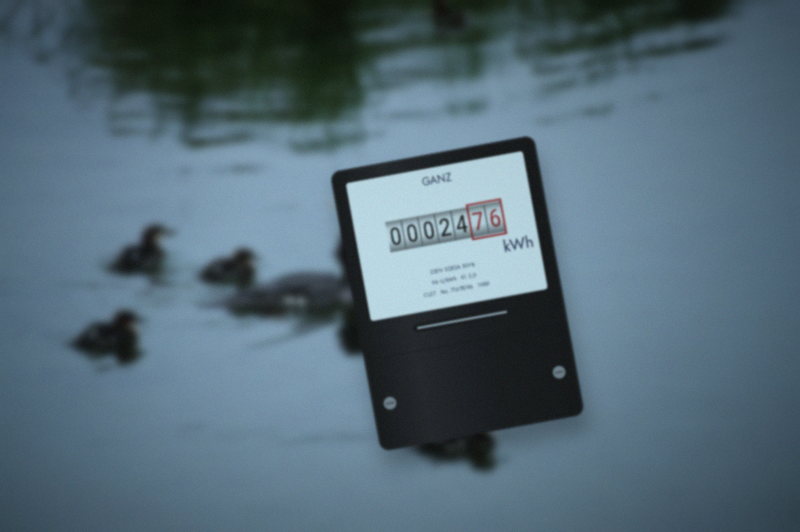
kWh 24.76
